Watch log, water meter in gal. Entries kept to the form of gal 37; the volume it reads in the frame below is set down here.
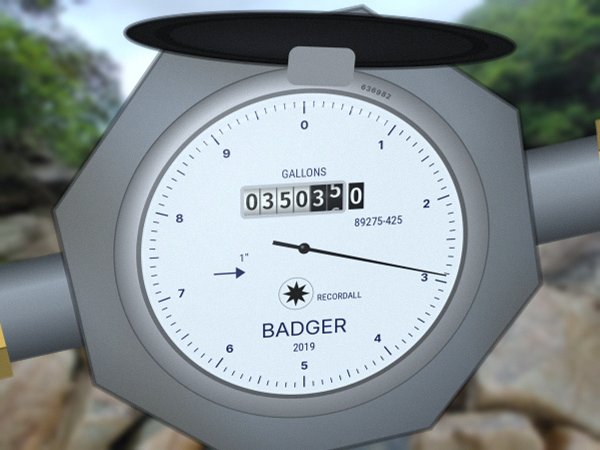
gal 350352.9
